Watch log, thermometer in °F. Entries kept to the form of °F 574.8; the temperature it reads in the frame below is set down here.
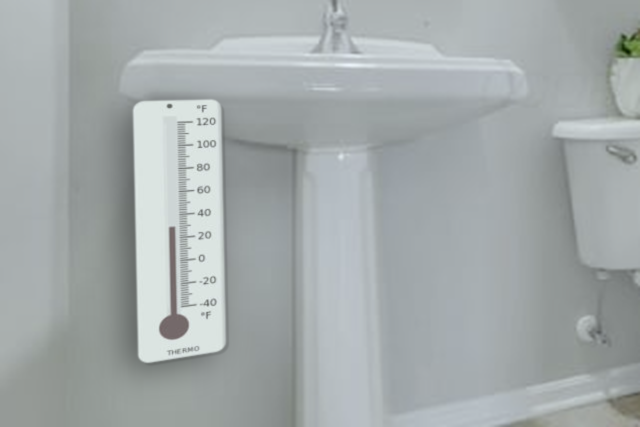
°F 30
